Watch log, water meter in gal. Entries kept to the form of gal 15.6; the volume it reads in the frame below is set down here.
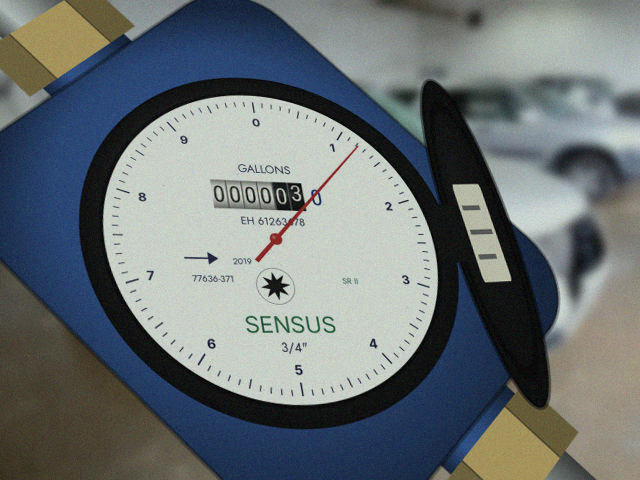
gal 31.2
